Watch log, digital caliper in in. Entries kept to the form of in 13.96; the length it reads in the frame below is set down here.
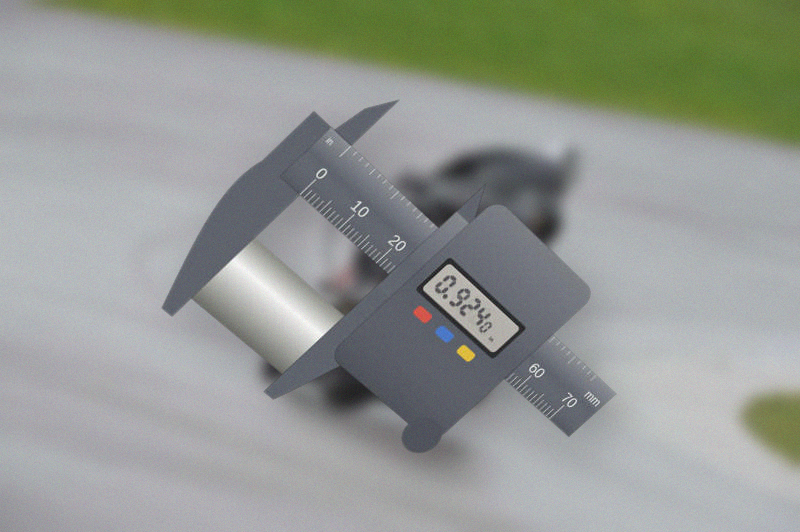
in 0.9240
